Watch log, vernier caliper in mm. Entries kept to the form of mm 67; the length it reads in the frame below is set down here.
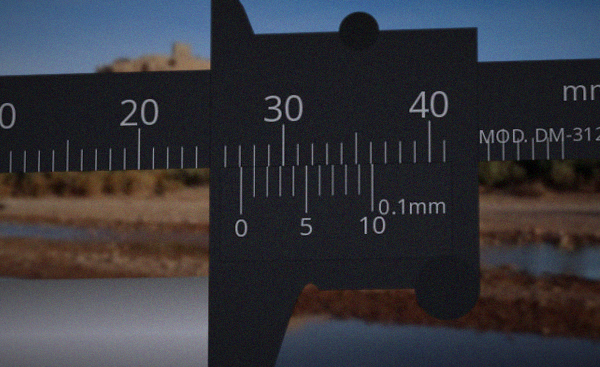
mm 27.1
